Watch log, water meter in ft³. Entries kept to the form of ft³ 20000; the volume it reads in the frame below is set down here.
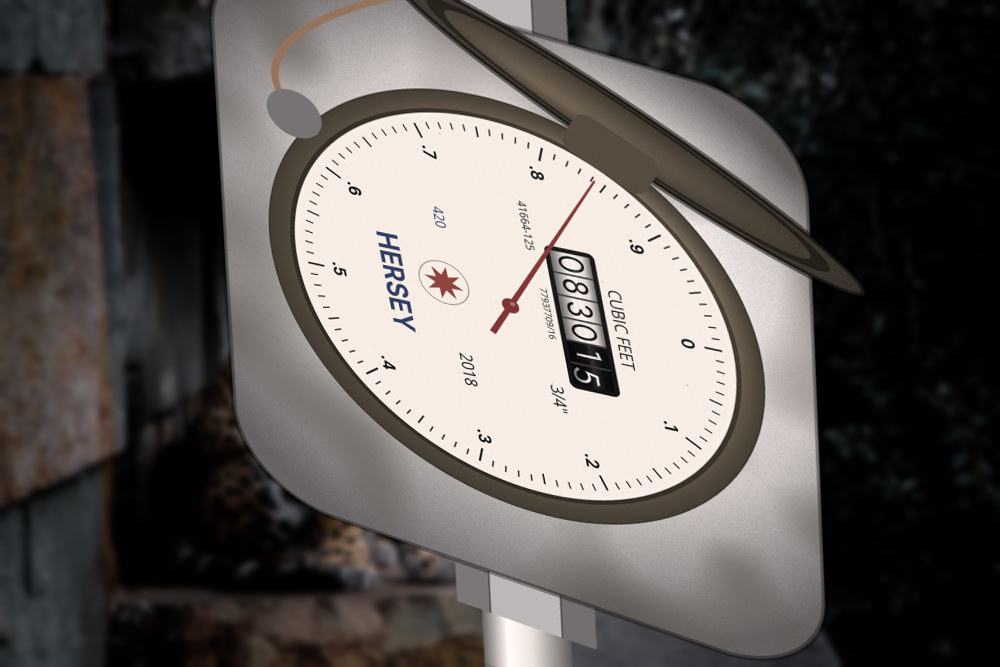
ft³ 83014.84
